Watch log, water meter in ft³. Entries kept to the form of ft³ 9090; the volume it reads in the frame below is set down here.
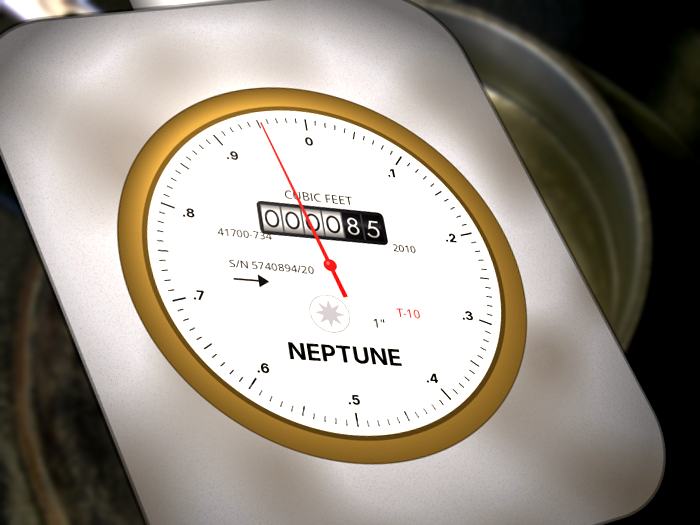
ft³ 84.95
